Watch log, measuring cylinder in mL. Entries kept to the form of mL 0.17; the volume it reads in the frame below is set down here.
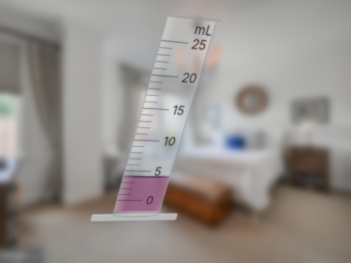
mL 4
